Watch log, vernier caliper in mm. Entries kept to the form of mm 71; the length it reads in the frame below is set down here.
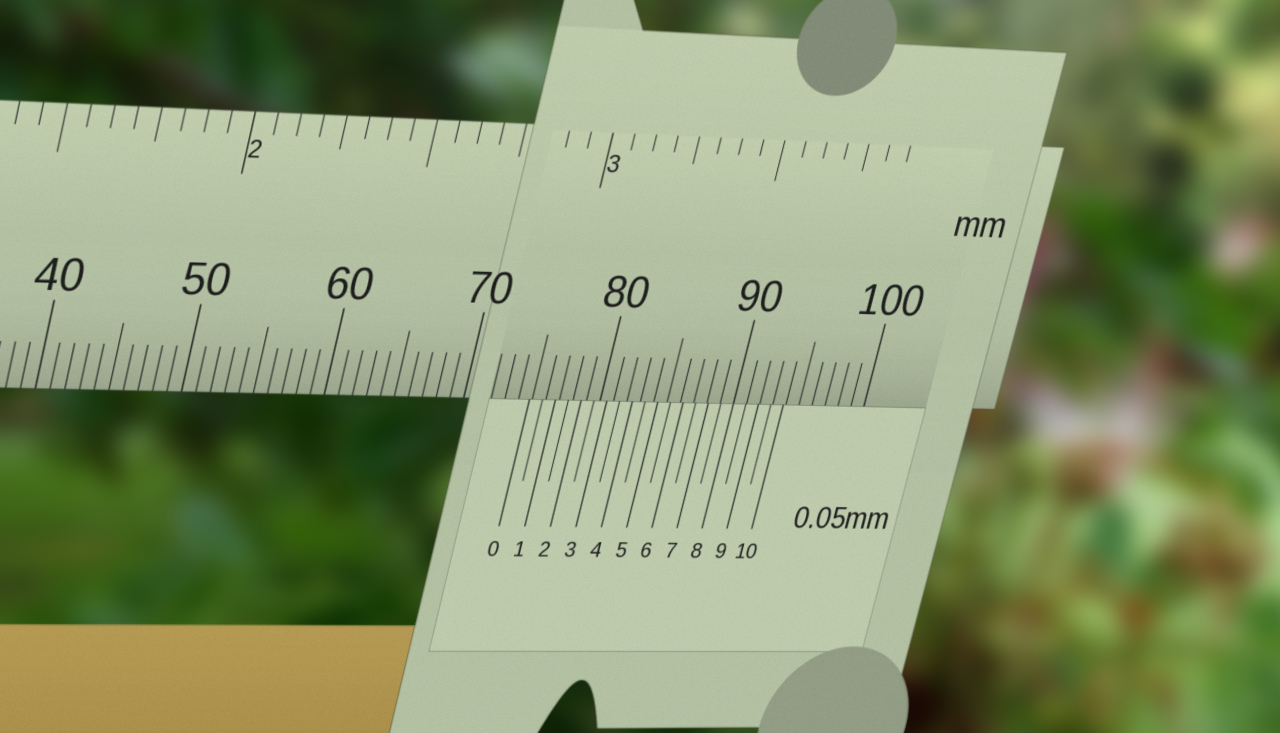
mm 74.8
